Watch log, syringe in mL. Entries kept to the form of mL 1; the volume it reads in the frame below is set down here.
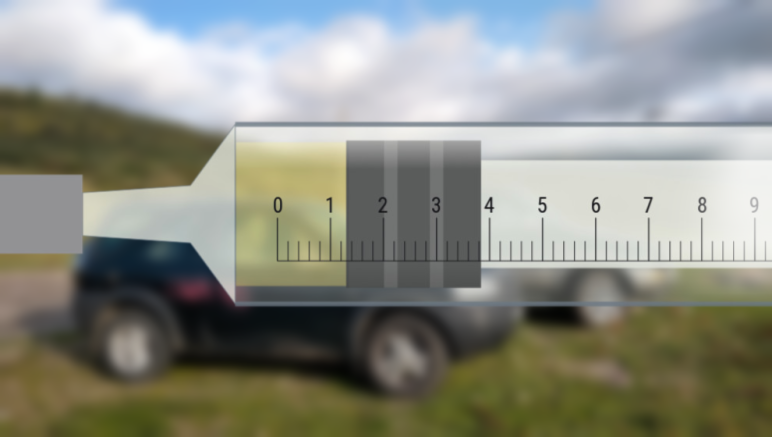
mL 1.3
